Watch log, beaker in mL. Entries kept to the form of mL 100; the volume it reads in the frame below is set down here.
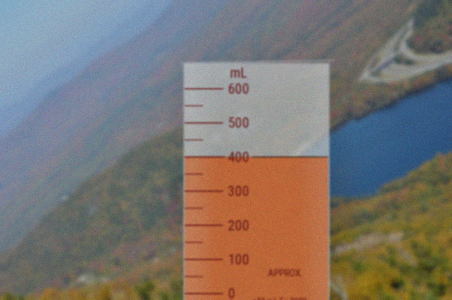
mL 400
